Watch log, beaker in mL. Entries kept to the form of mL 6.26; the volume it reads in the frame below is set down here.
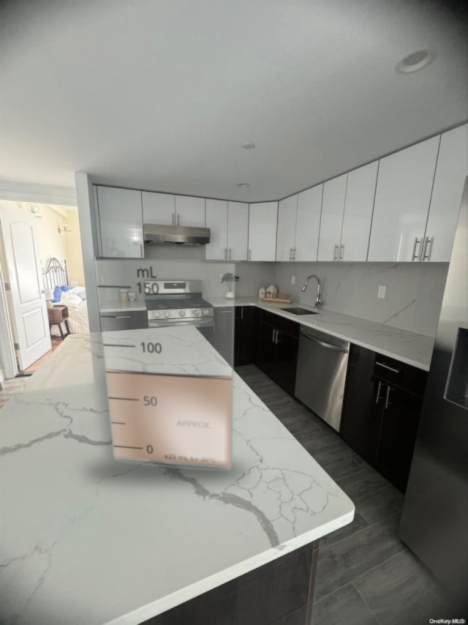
mL 75
